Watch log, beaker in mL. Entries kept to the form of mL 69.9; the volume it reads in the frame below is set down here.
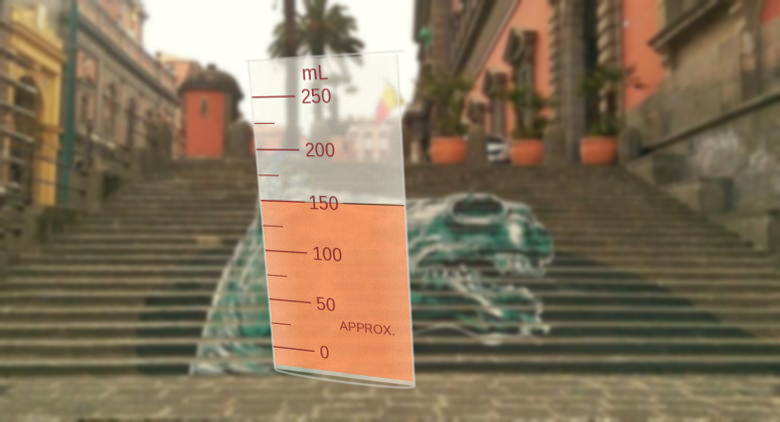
mL 150
